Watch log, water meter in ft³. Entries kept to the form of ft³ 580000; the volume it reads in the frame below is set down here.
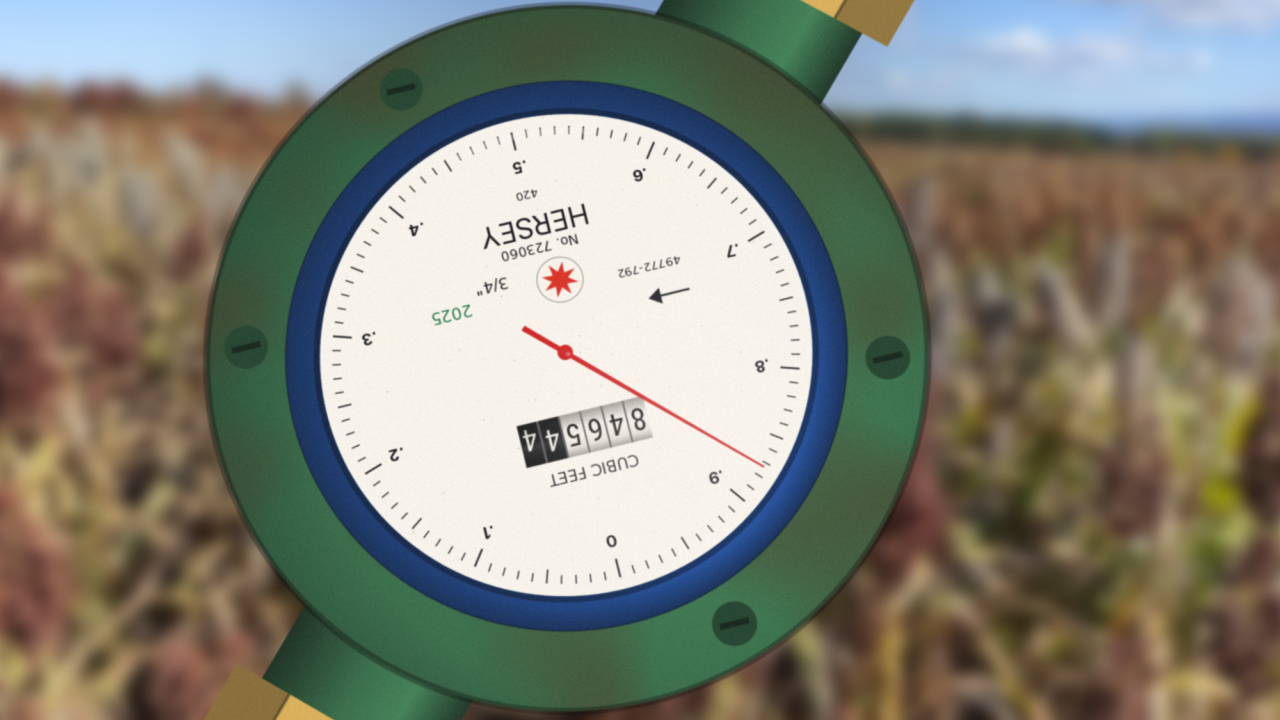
ft³ 846543.87
